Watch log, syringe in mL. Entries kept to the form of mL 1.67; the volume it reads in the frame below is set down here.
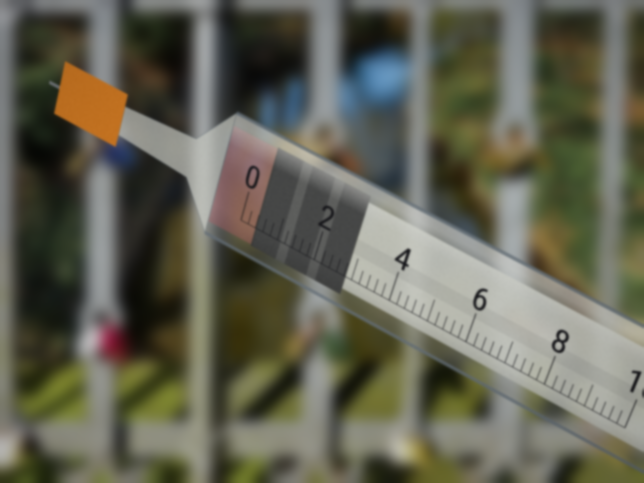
mL 0.4
